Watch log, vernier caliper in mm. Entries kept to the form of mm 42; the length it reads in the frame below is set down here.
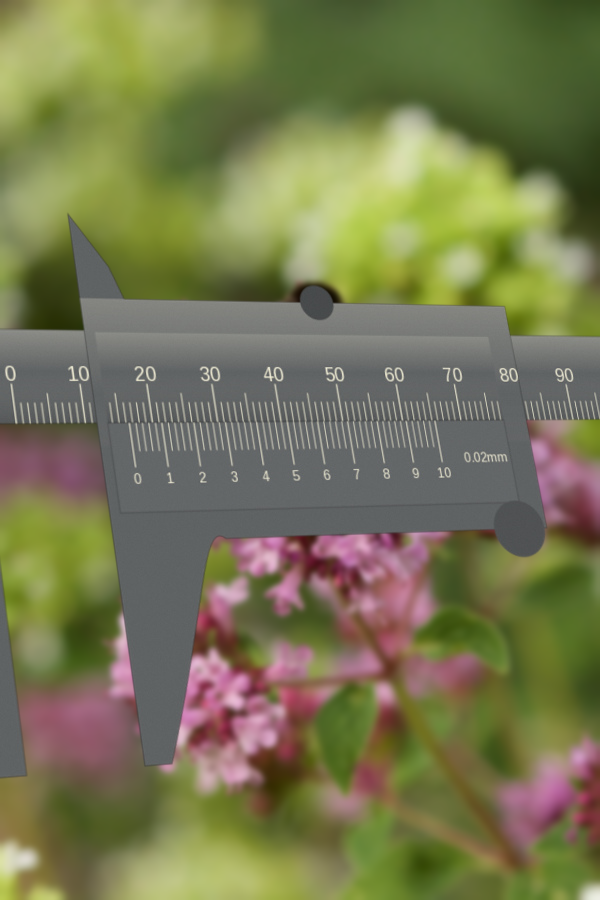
mm 16.5
